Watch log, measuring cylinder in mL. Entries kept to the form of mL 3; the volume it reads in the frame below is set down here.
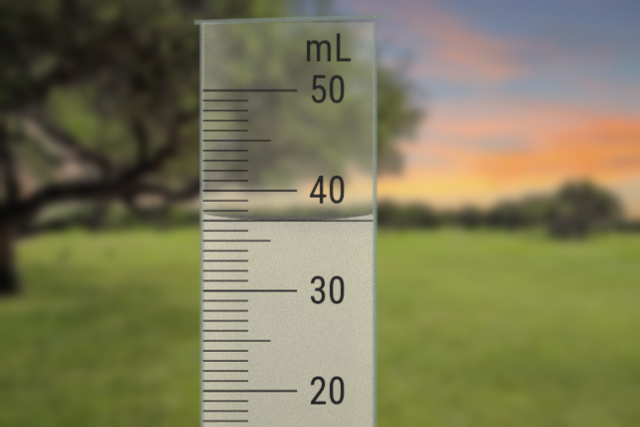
mL 37
